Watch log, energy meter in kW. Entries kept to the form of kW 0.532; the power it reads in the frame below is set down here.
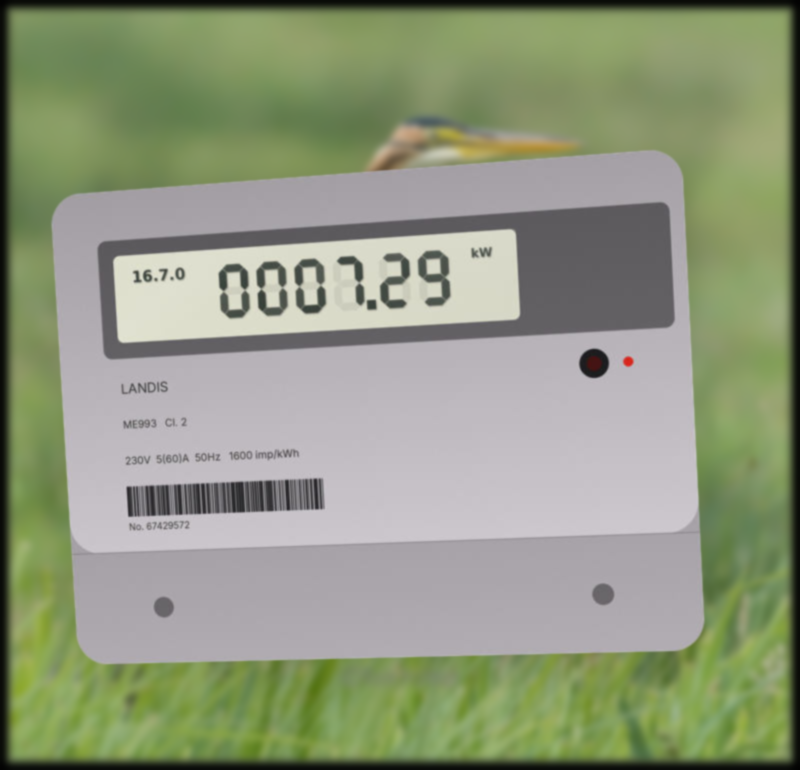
kW 7.29
